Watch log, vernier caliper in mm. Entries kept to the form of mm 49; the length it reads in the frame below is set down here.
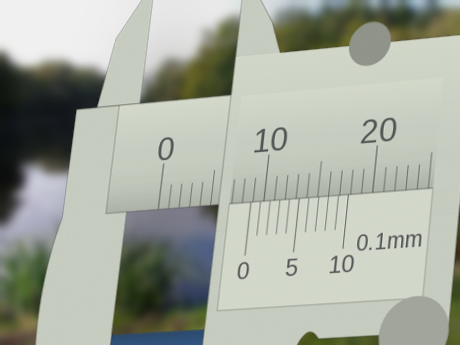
mm 8.8
